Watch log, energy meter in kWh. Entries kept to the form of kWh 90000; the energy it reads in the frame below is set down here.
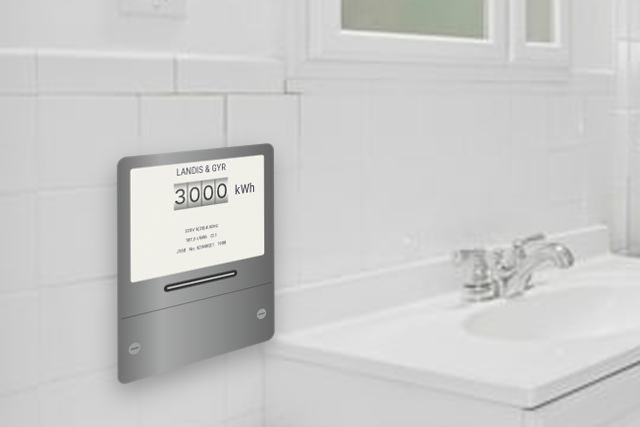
kWh 3000
